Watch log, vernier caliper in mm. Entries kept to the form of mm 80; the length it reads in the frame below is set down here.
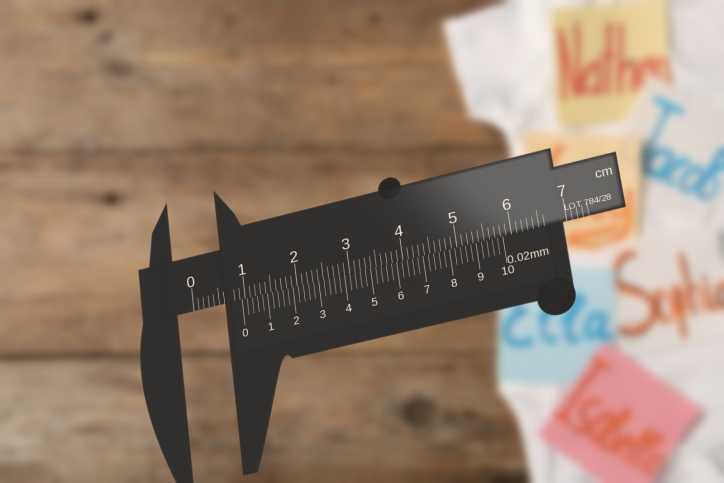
mm 9.4
